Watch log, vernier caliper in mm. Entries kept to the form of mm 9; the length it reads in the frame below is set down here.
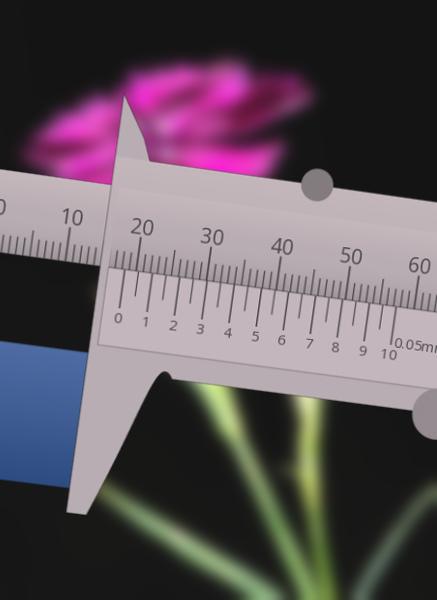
mm 18.4
